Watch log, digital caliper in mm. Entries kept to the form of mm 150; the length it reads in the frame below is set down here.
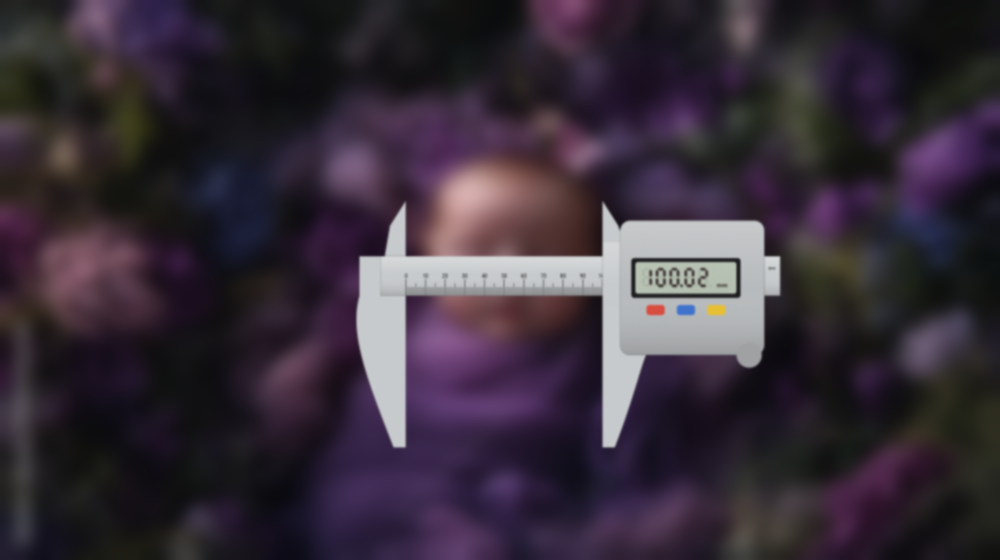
mm 100.02
